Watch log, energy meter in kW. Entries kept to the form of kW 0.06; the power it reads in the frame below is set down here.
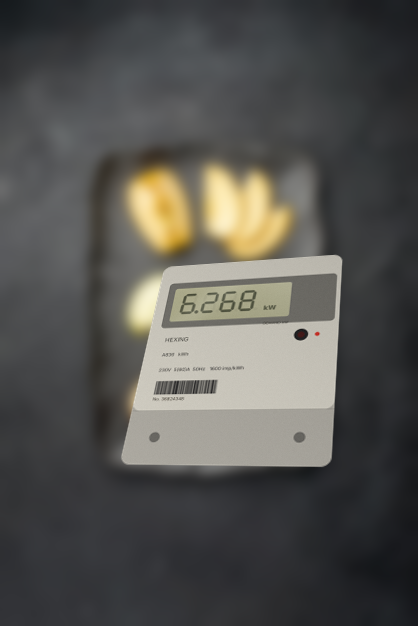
kW 6.268
